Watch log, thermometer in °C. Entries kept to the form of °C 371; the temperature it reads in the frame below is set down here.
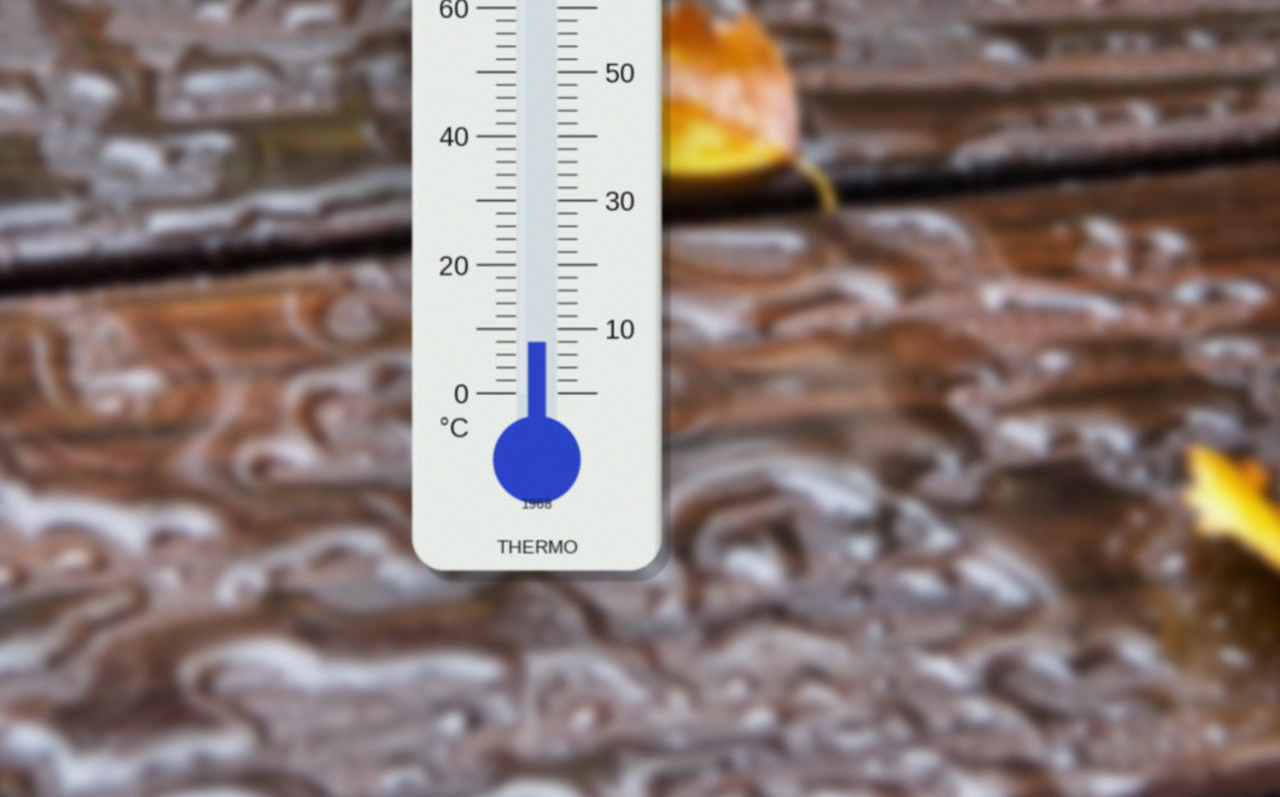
°C 8
